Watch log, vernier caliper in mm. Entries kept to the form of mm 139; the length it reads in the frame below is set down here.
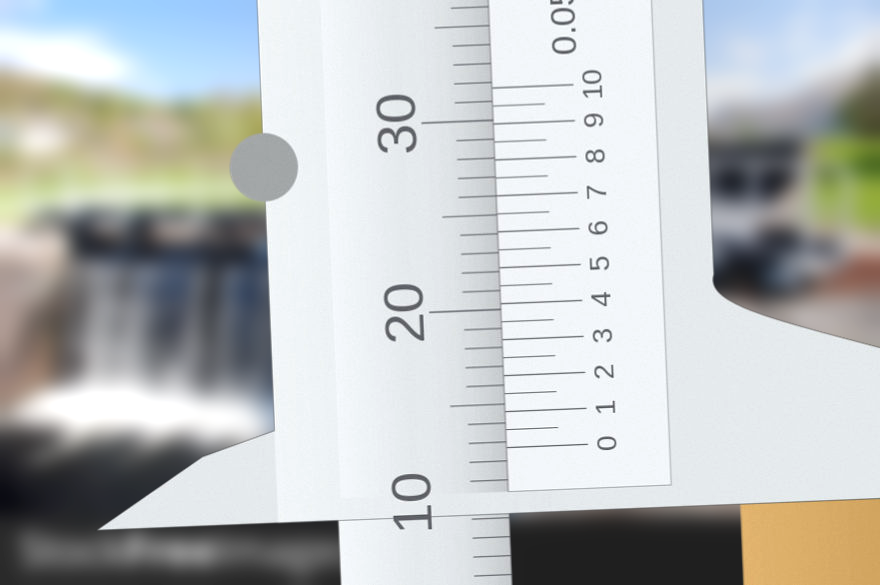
mm 12.7
